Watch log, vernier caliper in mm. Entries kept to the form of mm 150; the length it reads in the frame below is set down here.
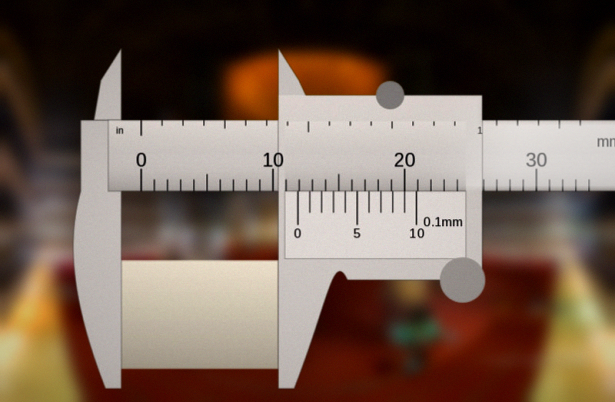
mm 11.9
